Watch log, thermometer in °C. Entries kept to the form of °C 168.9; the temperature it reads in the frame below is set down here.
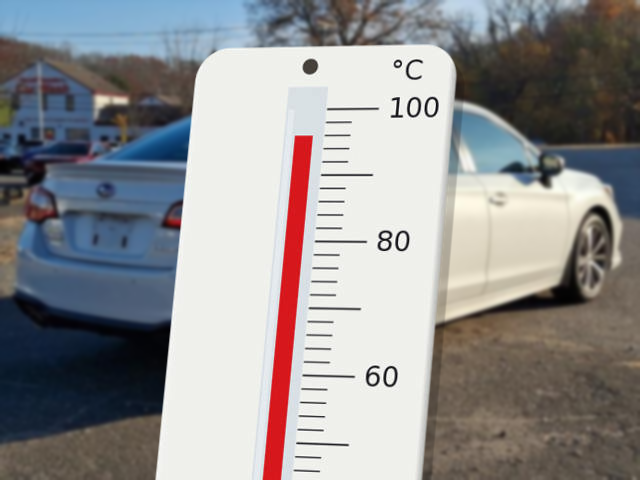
°C 96
